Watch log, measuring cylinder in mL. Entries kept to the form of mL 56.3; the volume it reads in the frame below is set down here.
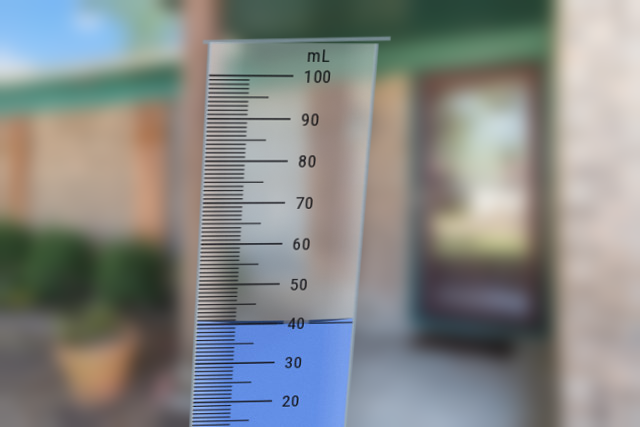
mL 40
